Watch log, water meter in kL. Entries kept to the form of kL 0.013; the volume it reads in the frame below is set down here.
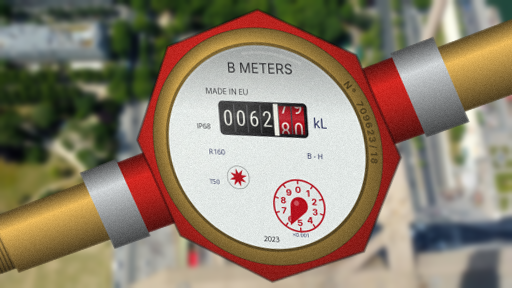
kL 62.795
